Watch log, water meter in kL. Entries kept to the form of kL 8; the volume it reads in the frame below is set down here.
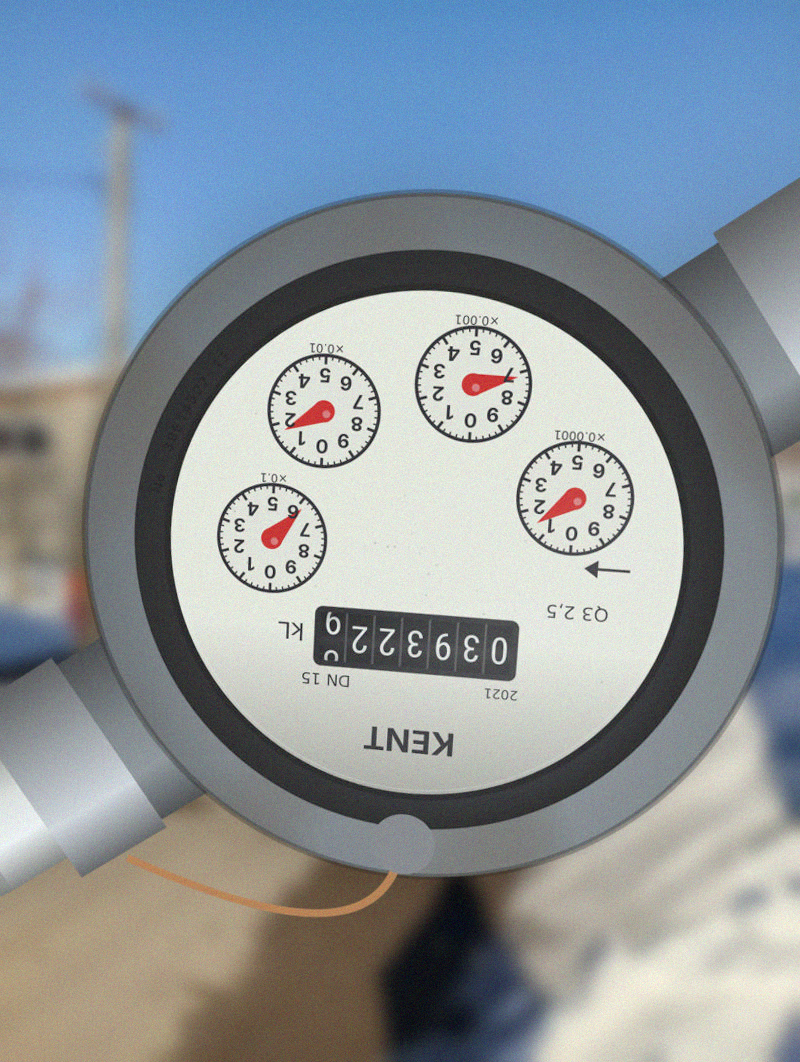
kL 393228.6171
